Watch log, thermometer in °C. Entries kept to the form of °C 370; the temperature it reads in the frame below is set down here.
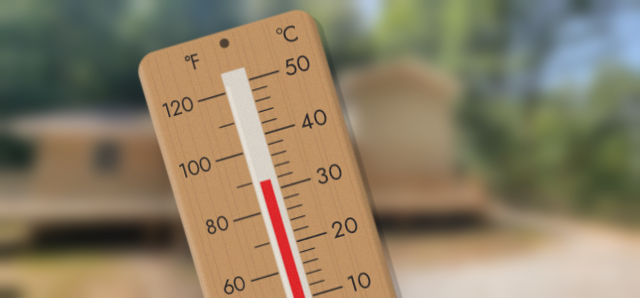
°C 32
